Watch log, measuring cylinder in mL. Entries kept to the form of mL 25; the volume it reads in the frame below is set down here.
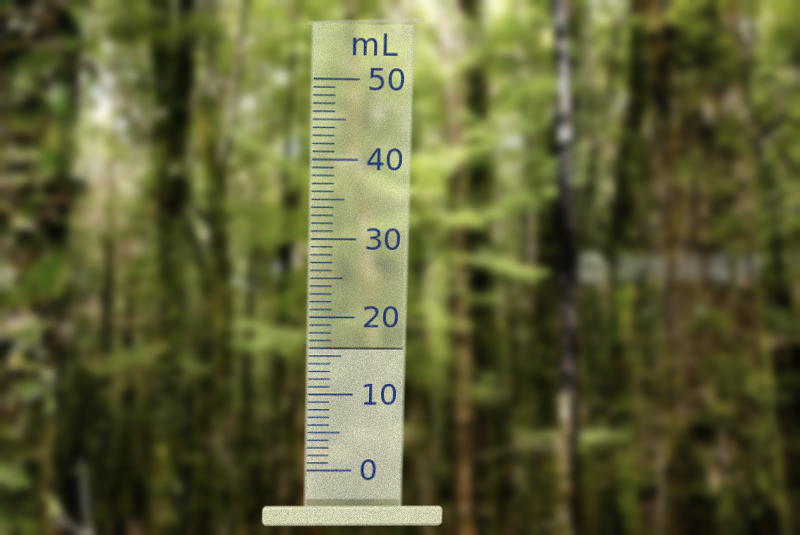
mL 16
